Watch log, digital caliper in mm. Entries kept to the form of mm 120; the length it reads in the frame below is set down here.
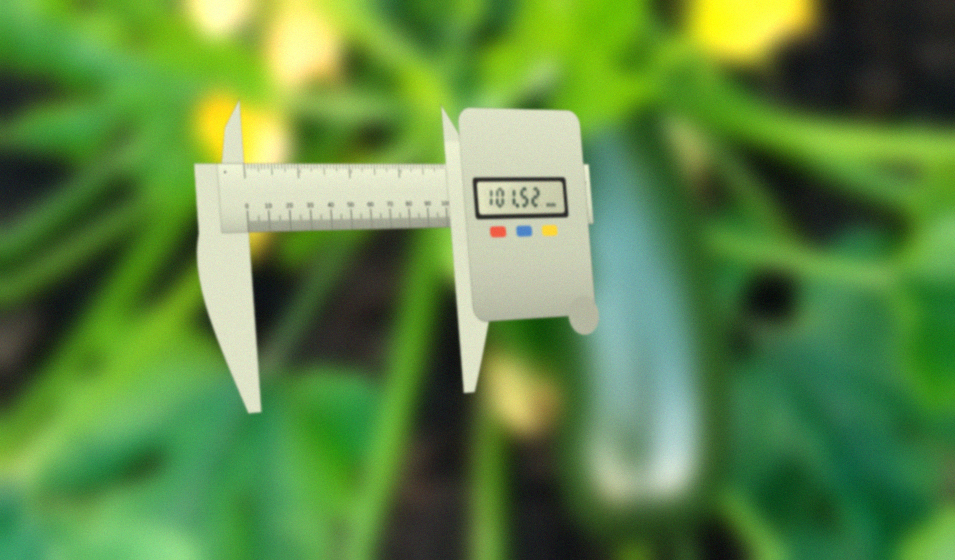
mm 101.52
